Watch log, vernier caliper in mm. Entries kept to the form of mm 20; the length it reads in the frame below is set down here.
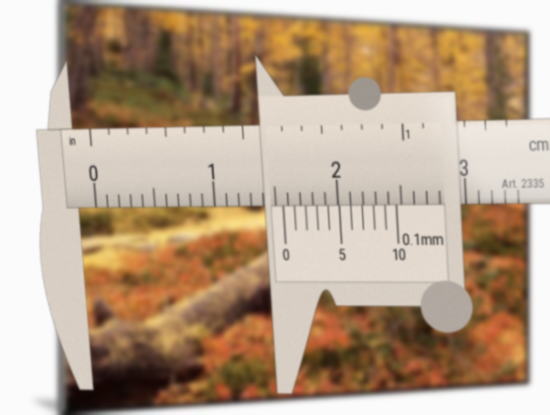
mm 15.6
